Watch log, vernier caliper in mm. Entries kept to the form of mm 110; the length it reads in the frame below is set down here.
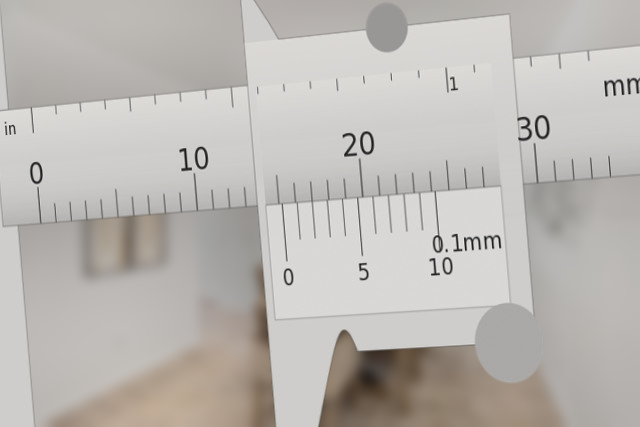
mm 15.2
